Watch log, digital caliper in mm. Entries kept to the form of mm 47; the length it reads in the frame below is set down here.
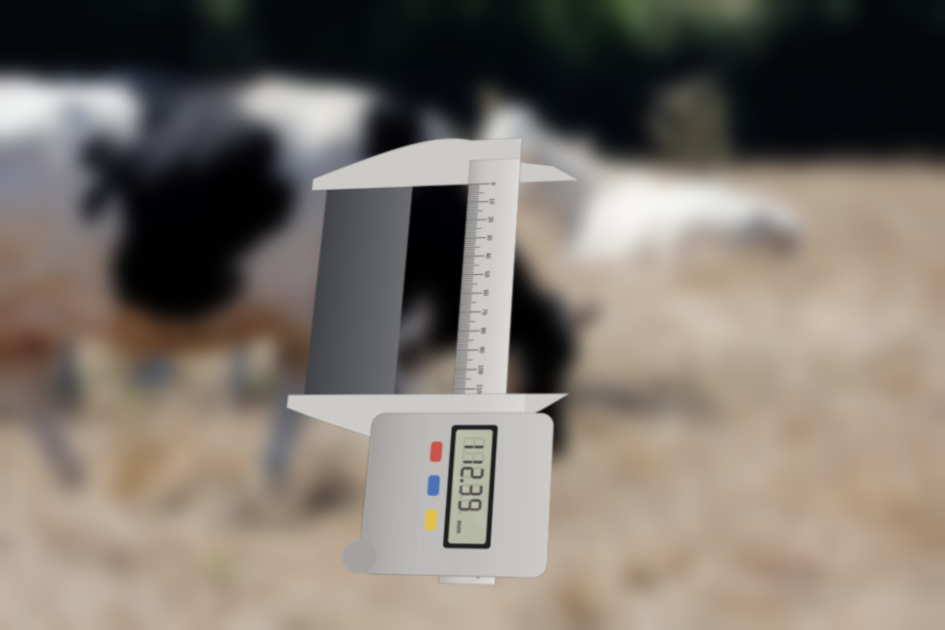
mm 112.39
